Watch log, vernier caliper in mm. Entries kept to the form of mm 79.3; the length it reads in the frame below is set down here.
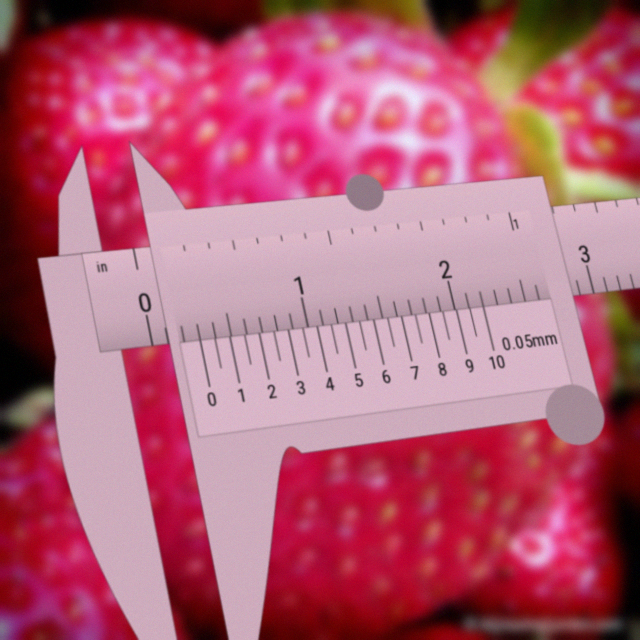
mm 3.0
